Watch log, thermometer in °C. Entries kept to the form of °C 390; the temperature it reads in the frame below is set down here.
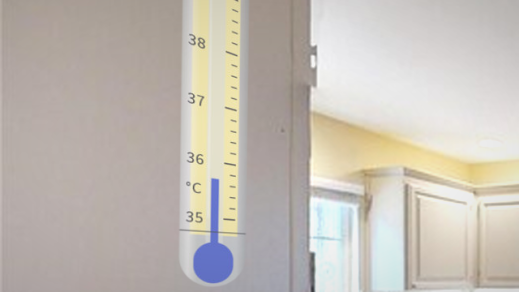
°C 35.7
